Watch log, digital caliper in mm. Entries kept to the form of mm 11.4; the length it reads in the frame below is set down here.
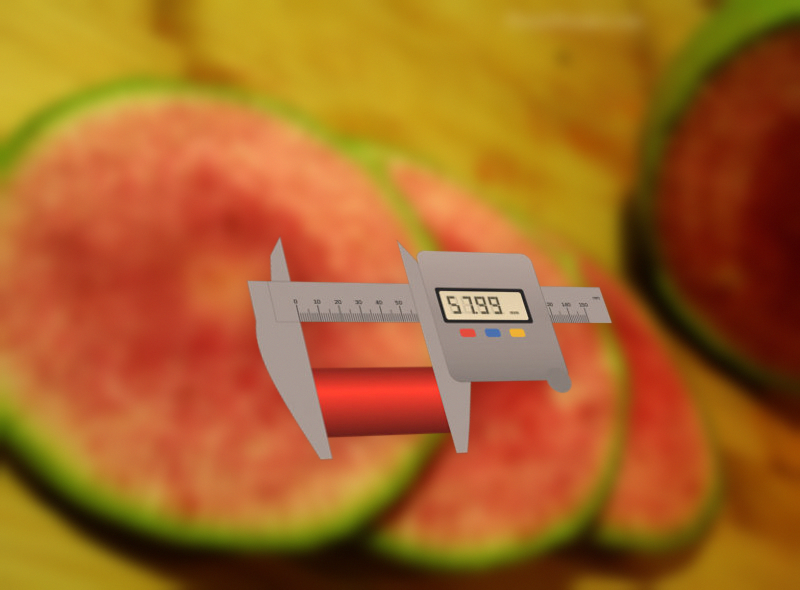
mm 57.99
